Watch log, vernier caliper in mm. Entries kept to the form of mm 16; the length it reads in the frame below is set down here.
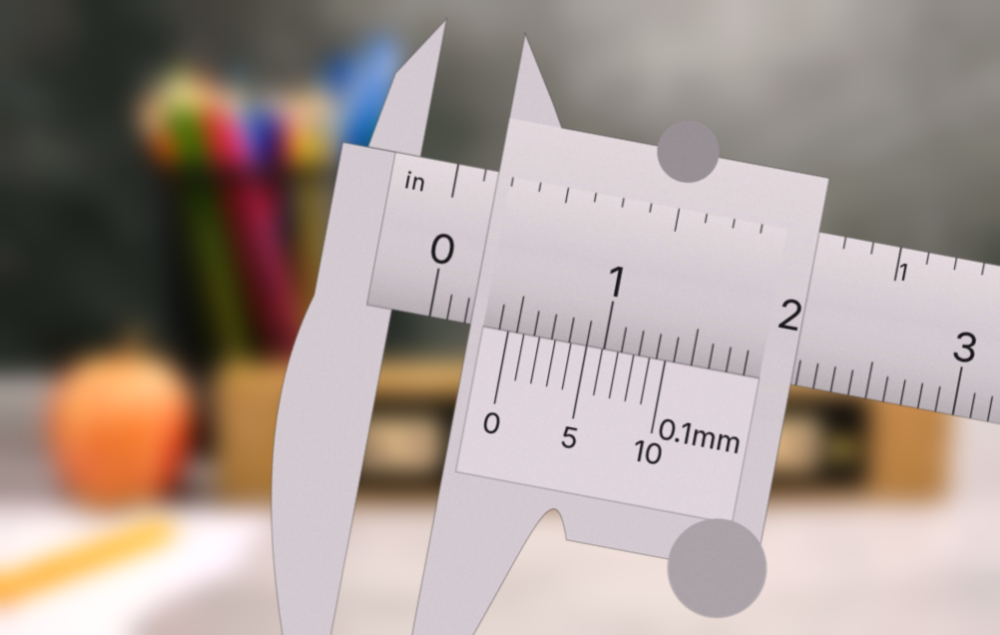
mm 4.5
